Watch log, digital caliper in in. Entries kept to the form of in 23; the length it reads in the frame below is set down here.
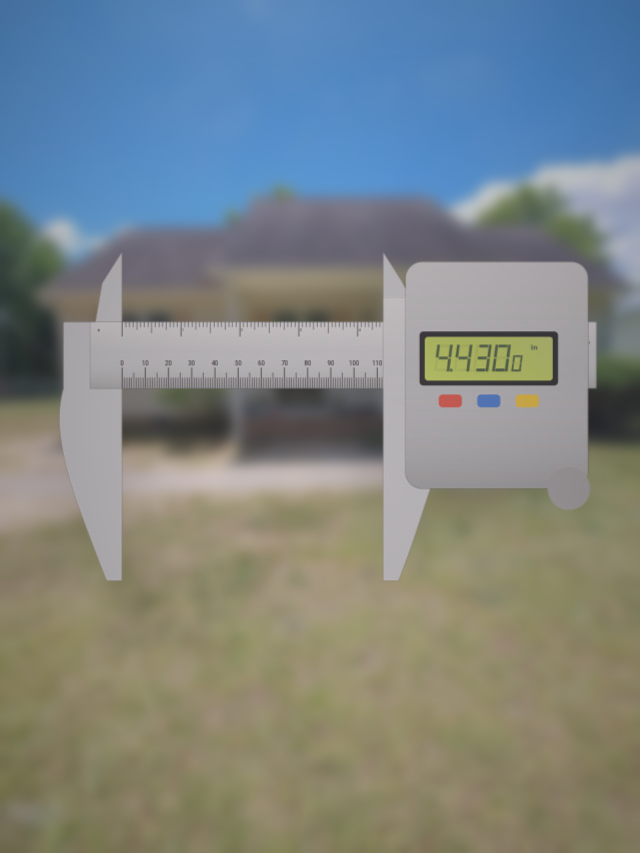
in 4.4300
